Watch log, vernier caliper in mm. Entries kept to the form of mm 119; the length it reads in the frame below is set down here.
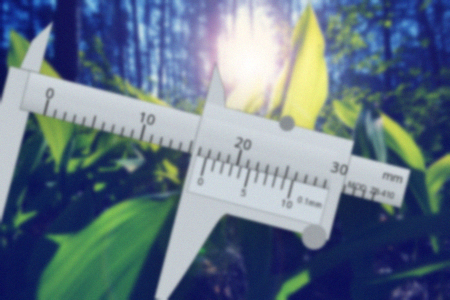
mm 16.8
